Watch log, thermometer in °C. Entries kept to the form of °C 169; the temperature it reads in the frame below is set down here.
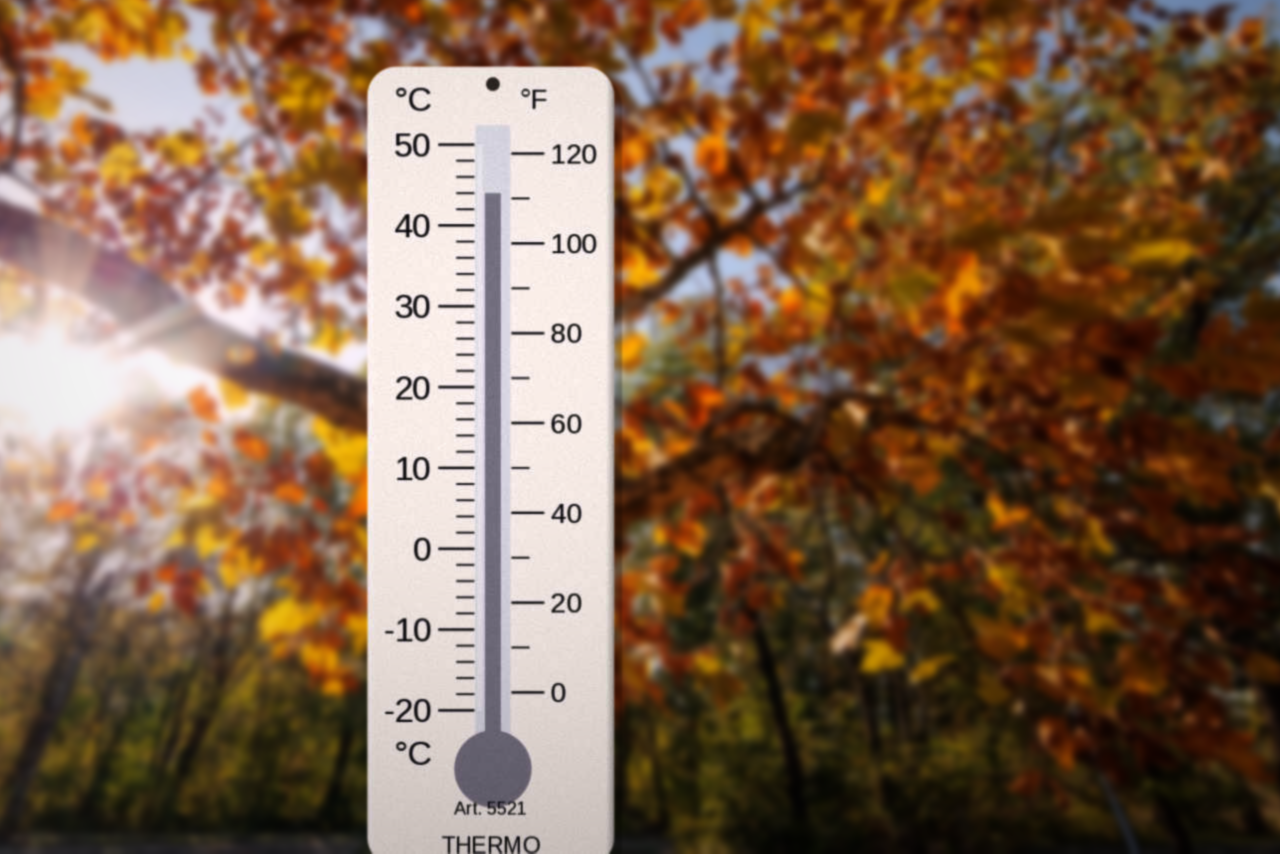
°C 44
